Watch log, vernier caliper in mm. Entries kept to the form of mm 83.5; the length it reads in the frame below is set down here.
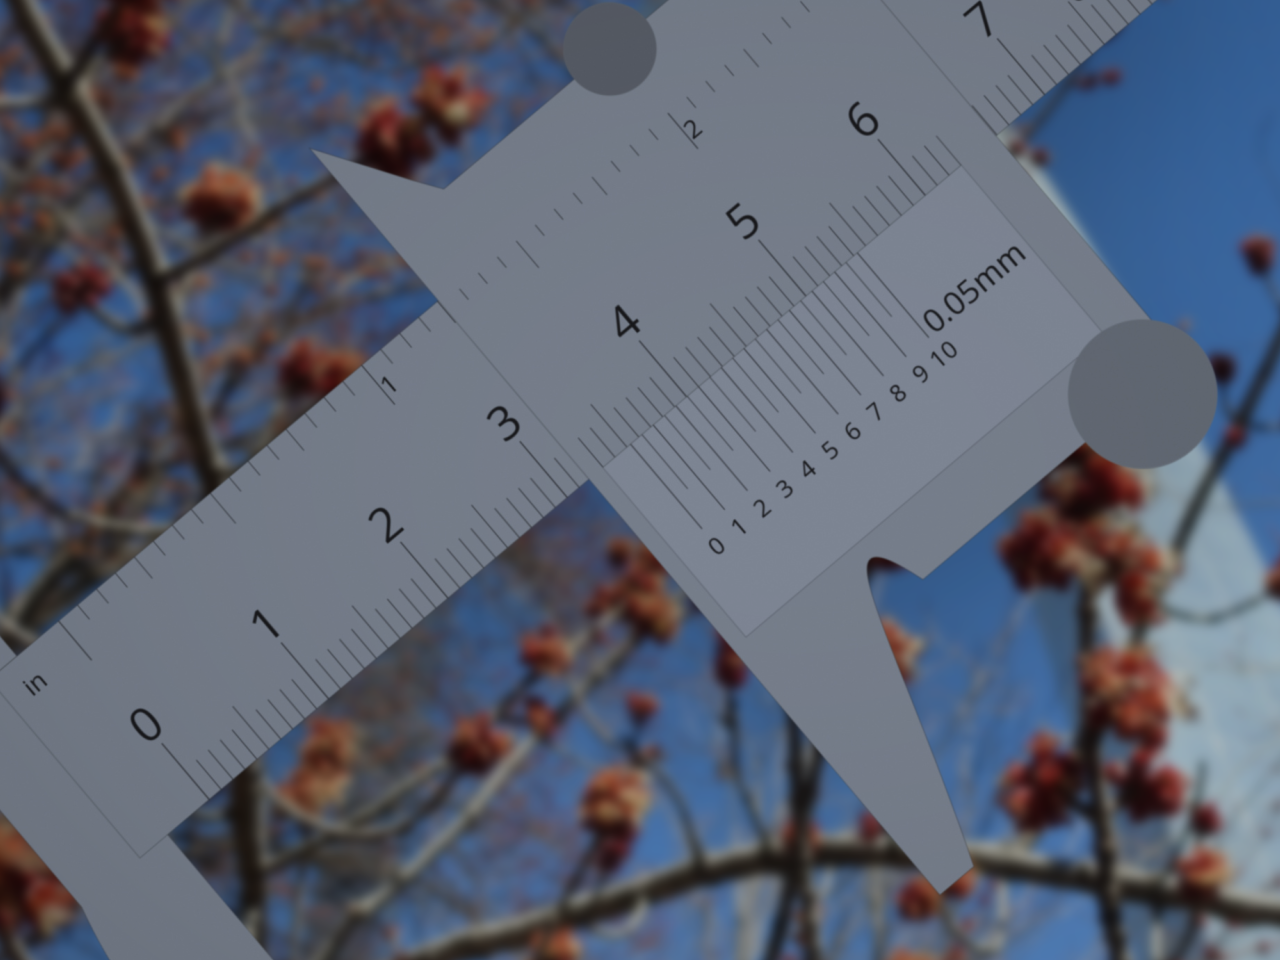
mm 35.3
